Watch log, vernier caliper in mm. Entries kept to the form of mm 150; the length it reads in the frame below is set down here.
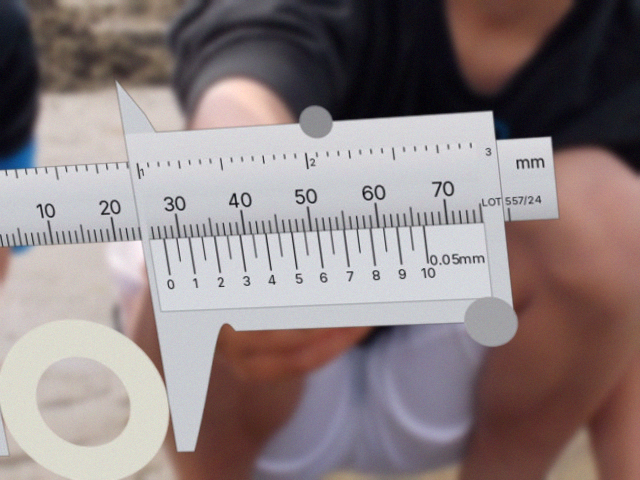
mm 27.6
